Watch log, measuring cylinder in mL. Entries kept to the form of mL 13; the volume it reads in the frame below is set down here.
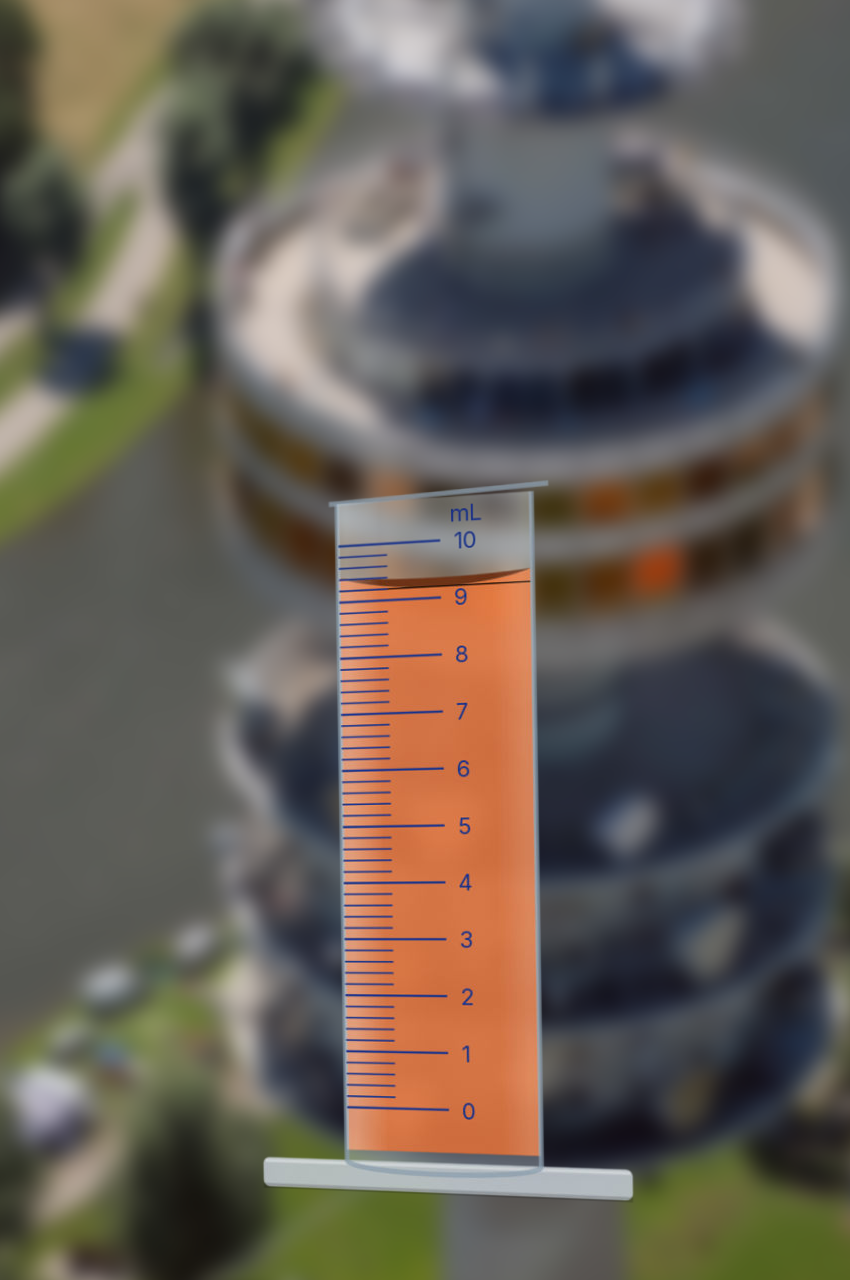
mL 9.2
